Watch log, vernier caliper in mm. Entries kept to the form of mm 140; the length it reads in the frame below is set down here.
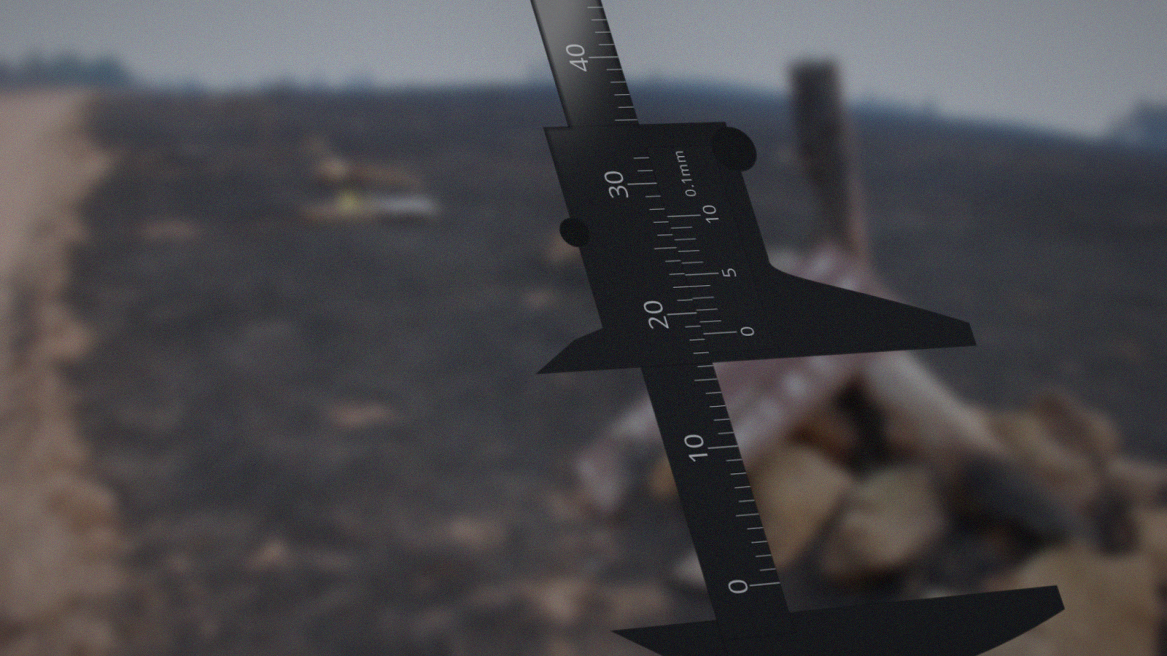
mm 18.4
